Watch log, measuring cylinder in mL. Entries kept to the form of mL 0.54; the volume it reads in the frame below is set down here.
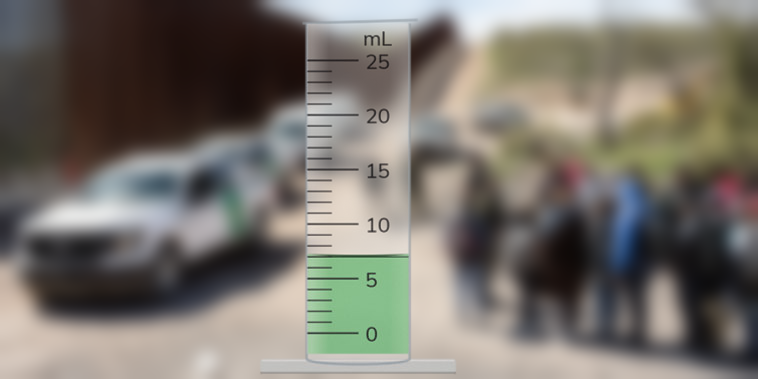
mL 7
